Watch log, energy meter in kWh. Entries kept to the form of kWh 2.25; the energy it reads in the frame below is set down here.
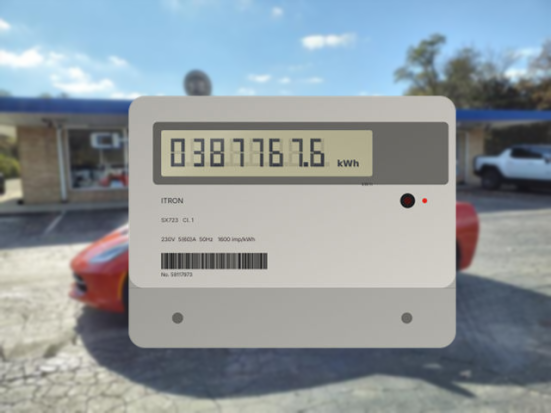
kWh 387767.6
